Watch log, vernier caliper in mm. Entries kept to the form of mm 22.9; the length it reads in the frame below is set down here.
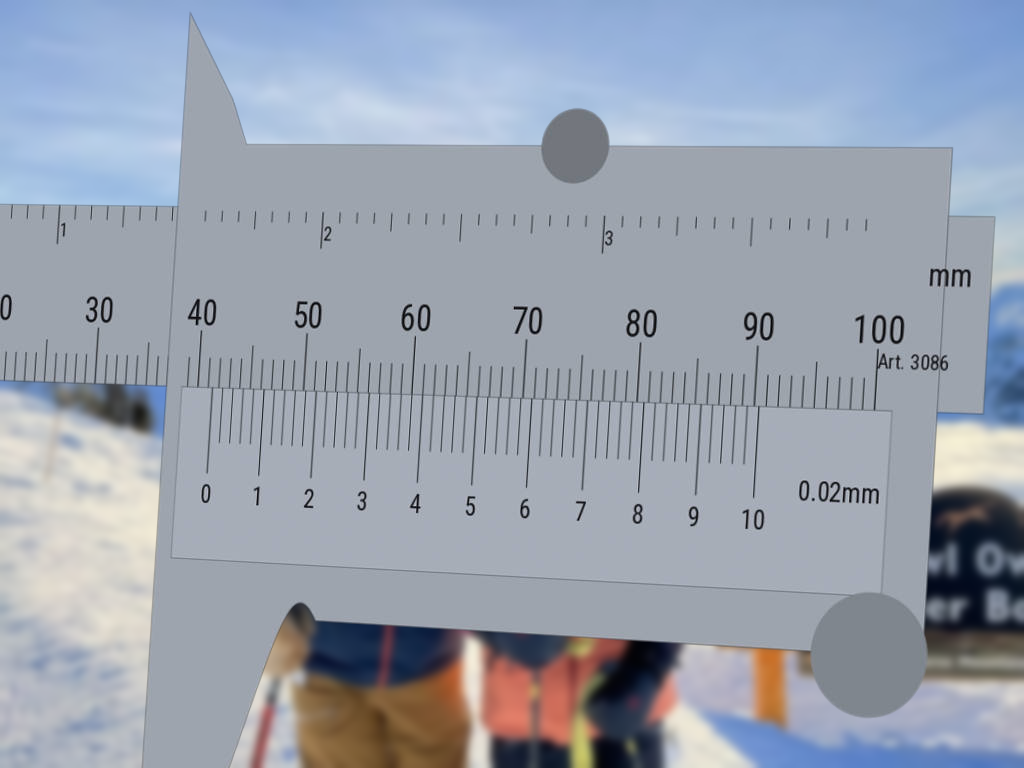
mm 41.4
